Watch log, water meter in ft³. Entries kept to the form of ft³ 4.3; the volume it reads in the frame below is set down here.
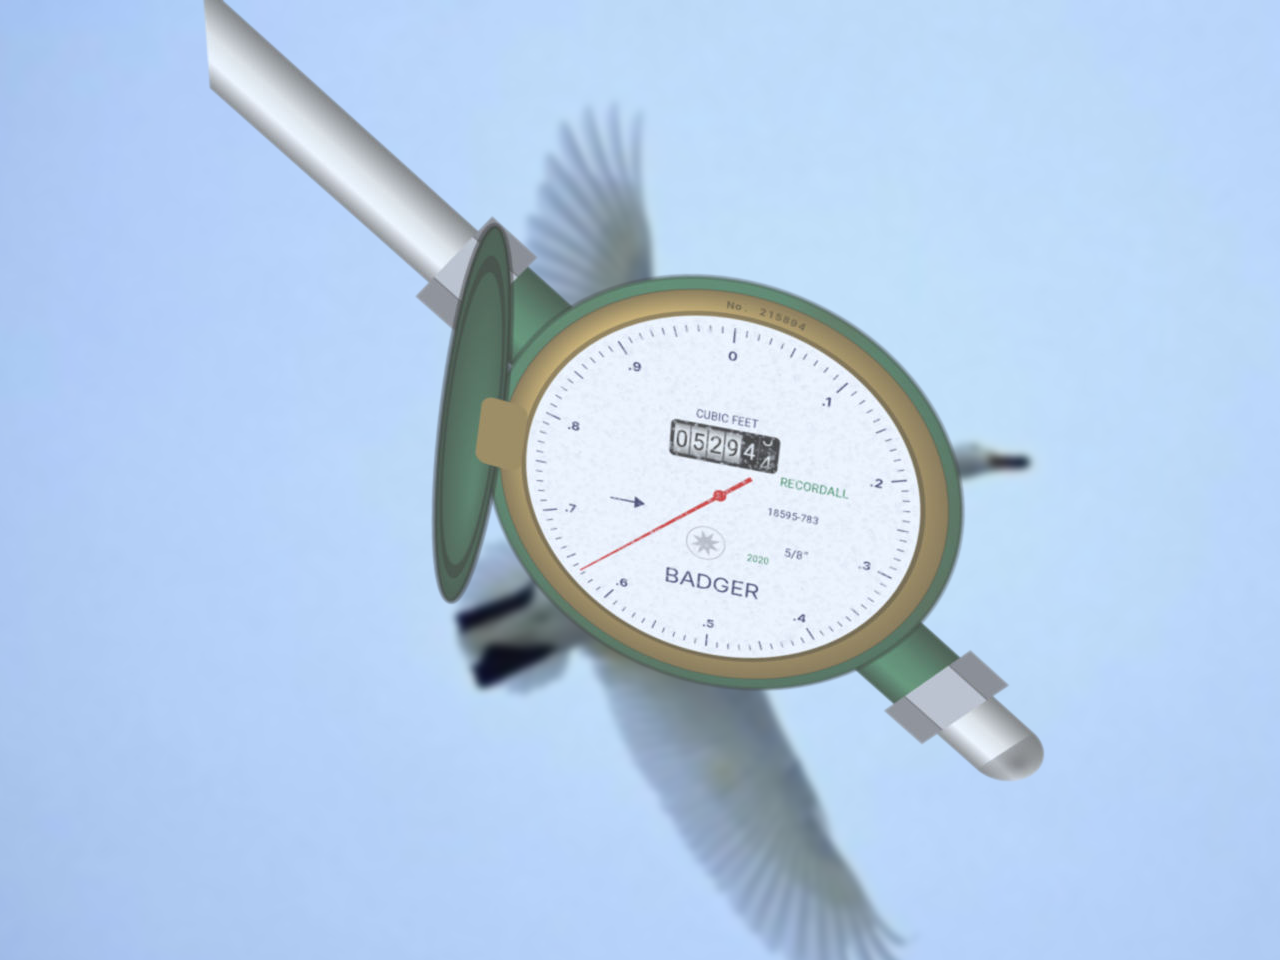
ft³ 52943.63
